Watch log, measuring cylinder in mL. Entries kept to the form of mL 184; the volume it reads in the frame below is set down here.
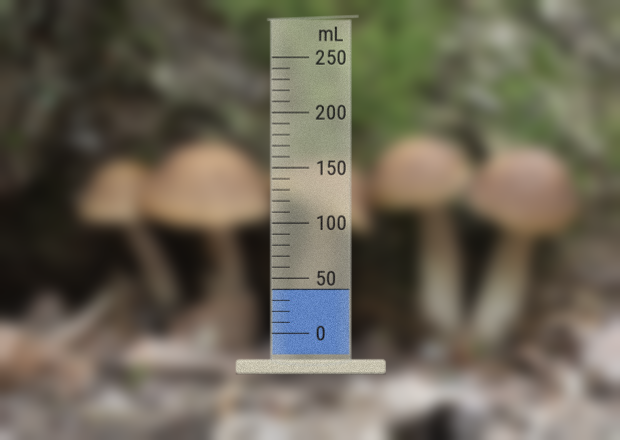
mL 40
